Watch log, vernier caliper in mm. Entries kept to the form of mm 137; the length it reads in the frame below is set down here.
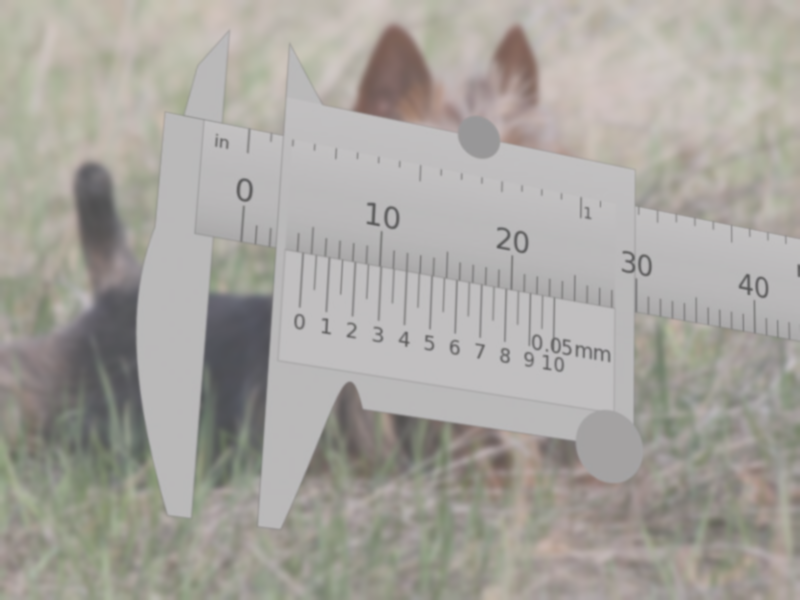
mm 4.4
